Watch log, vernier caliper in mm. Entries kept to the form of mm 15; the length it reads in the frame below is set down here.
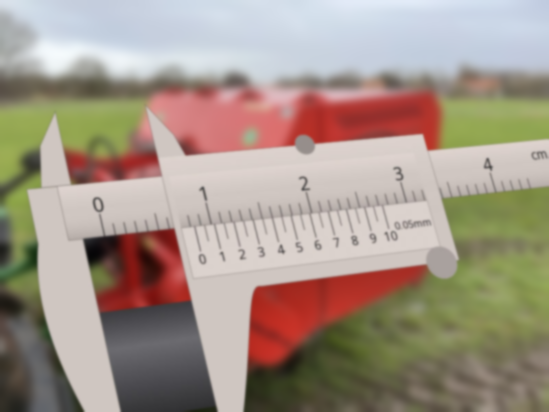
mm 8.4
